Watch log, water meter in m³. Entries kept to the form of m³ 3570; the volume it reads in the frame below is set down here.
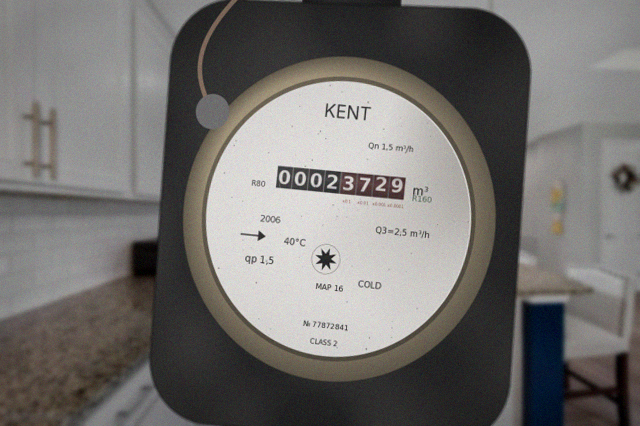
m³ 2.3729
